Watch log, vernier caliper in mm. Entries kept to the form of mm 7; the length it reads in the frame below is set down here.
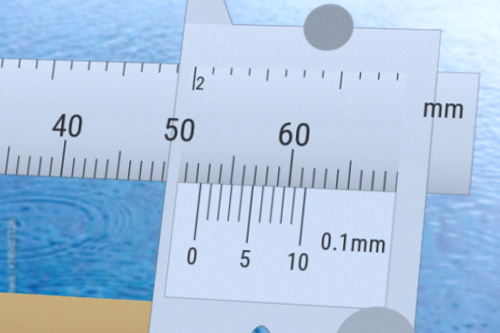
mm 52.4
